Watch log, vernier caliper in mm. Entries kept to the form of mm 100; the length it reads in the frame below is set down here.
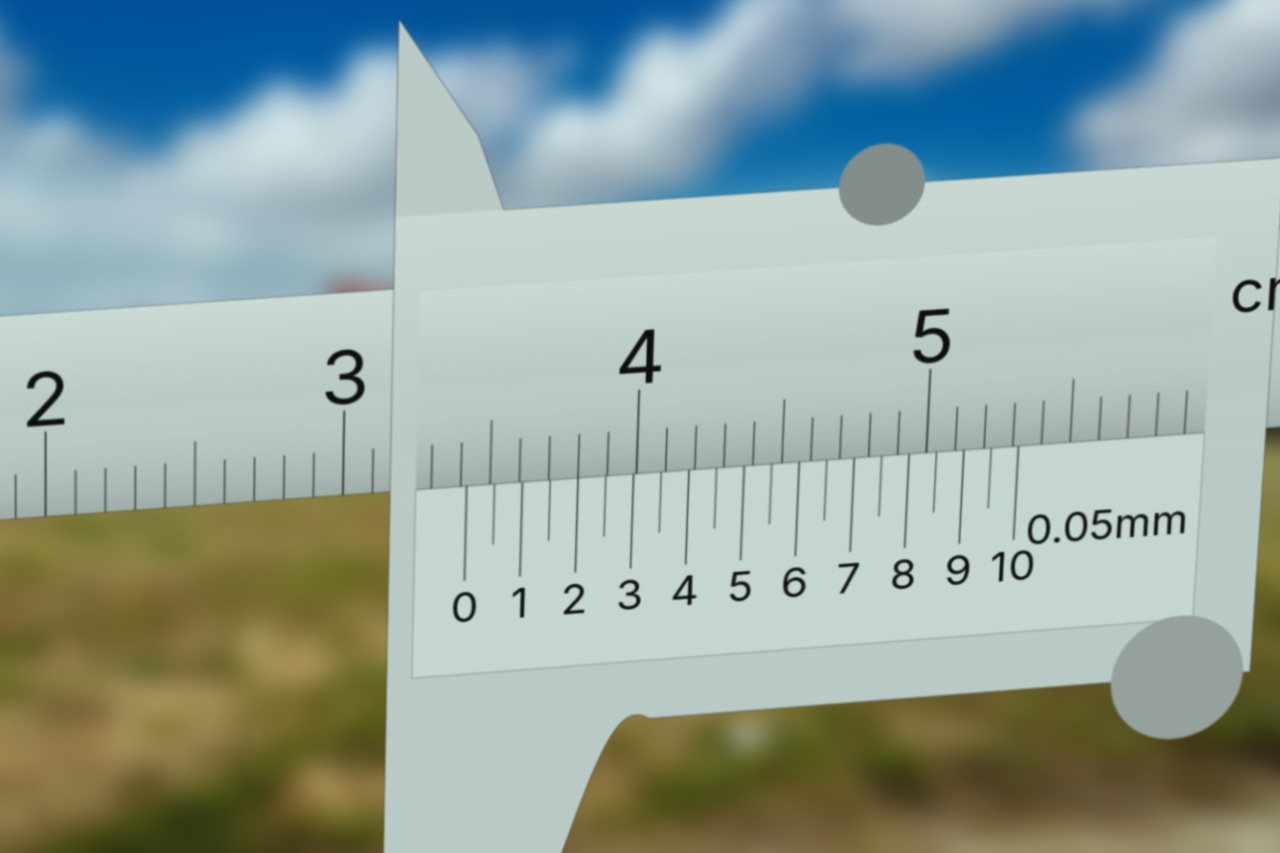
mm 34.20
